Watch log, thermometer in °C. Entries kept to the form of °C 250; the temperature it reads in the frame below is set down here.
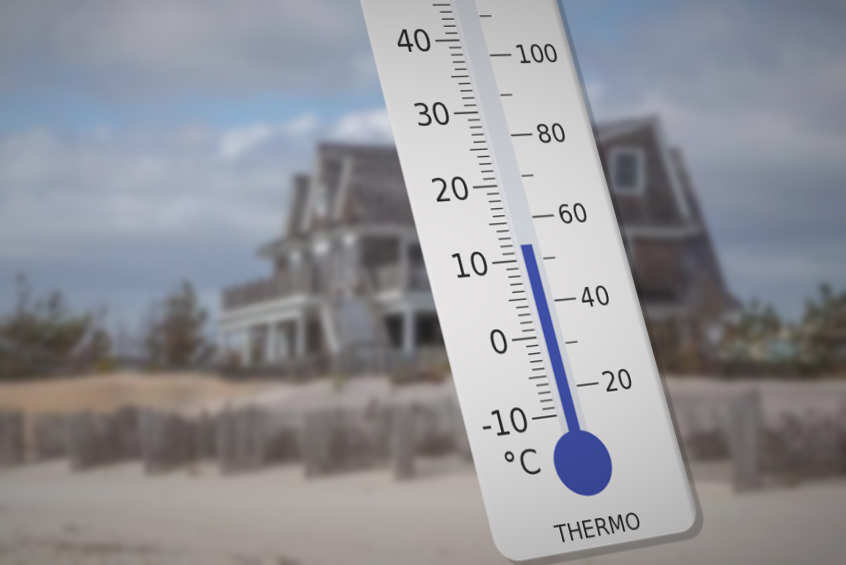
°C 12
